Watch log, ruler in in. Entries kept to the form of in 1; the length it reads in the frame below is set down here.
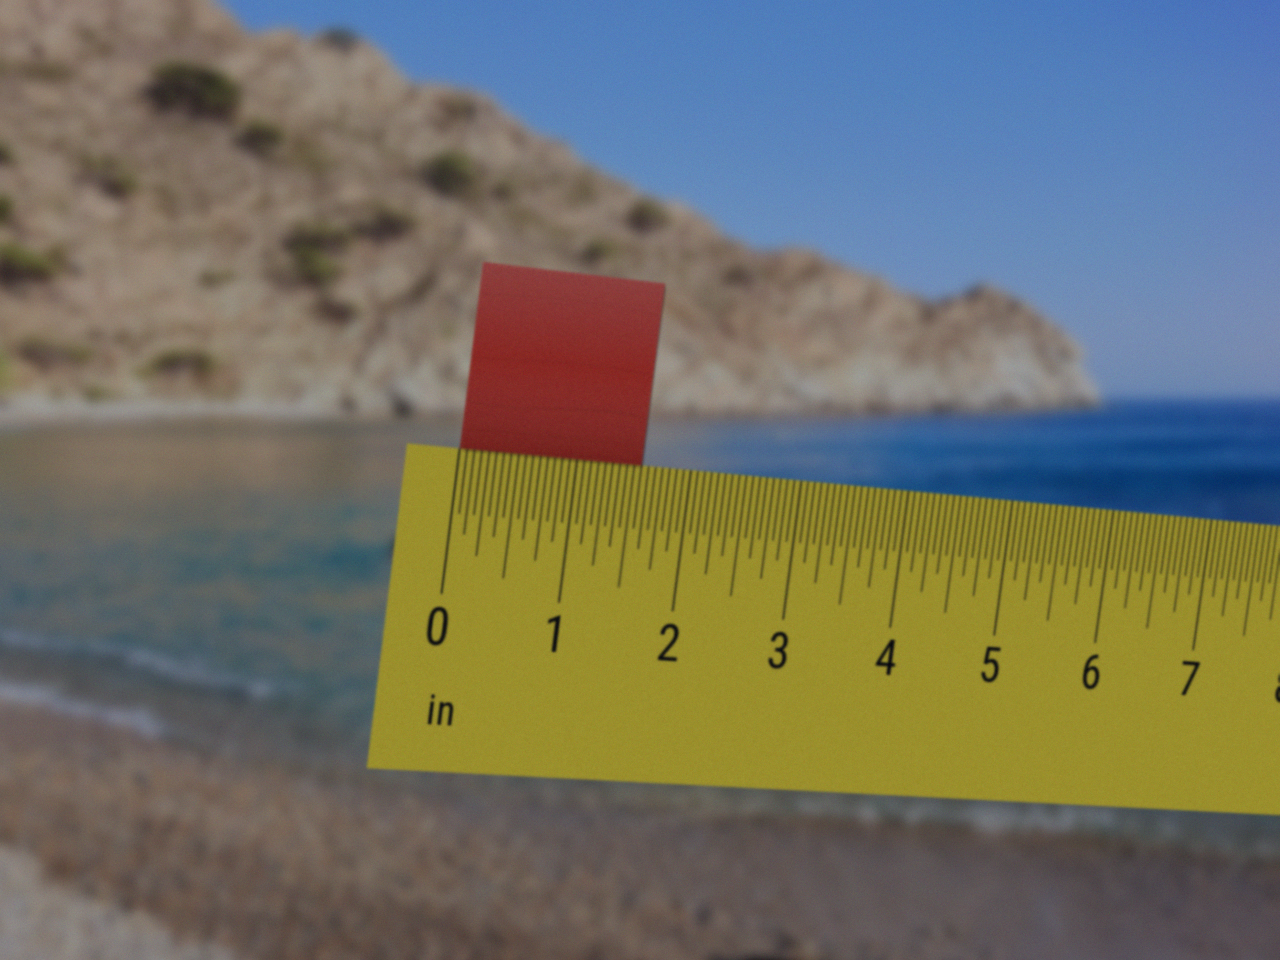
in 1.5625
